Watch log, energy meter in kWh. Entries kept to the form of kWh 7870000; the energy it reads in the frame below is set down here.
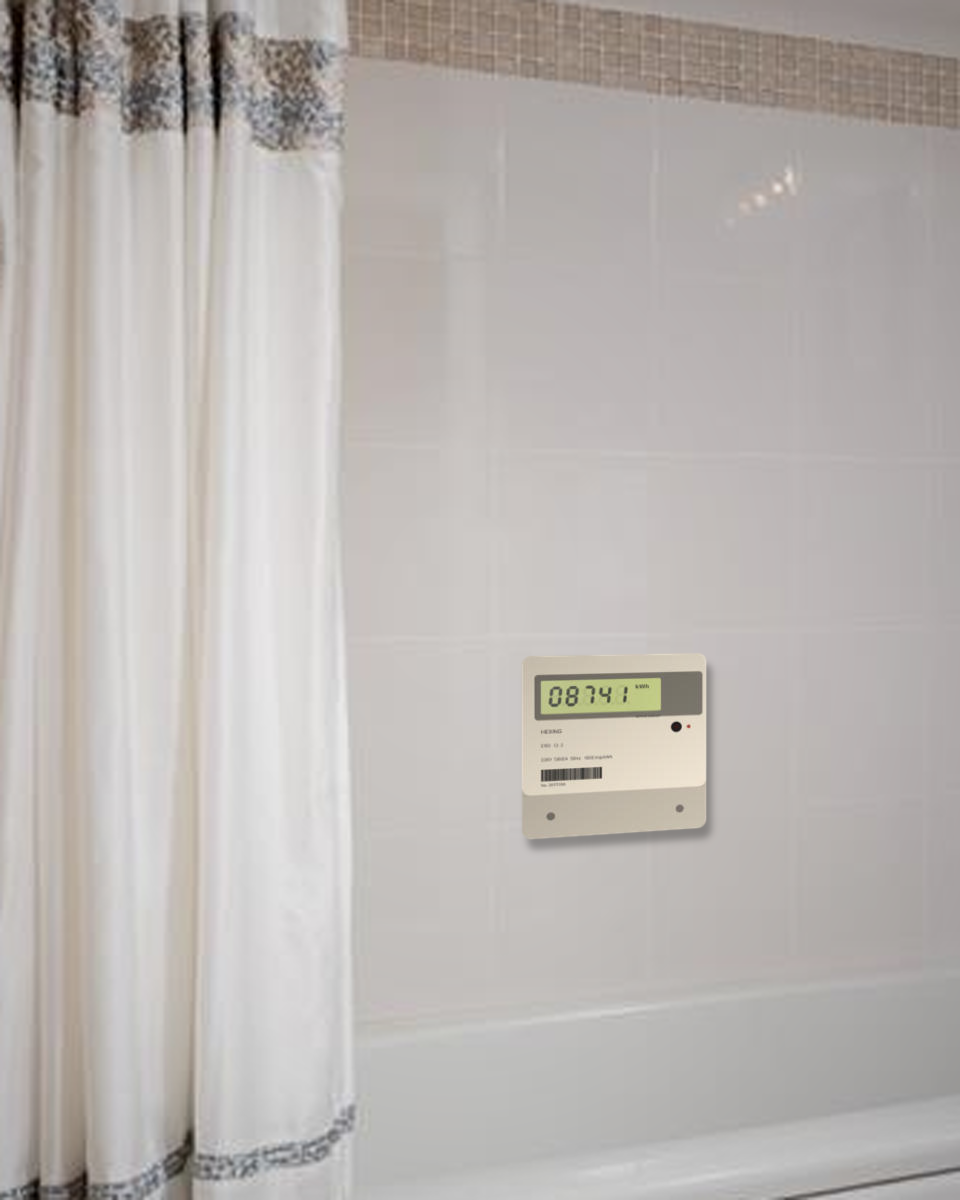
kWh 8741
